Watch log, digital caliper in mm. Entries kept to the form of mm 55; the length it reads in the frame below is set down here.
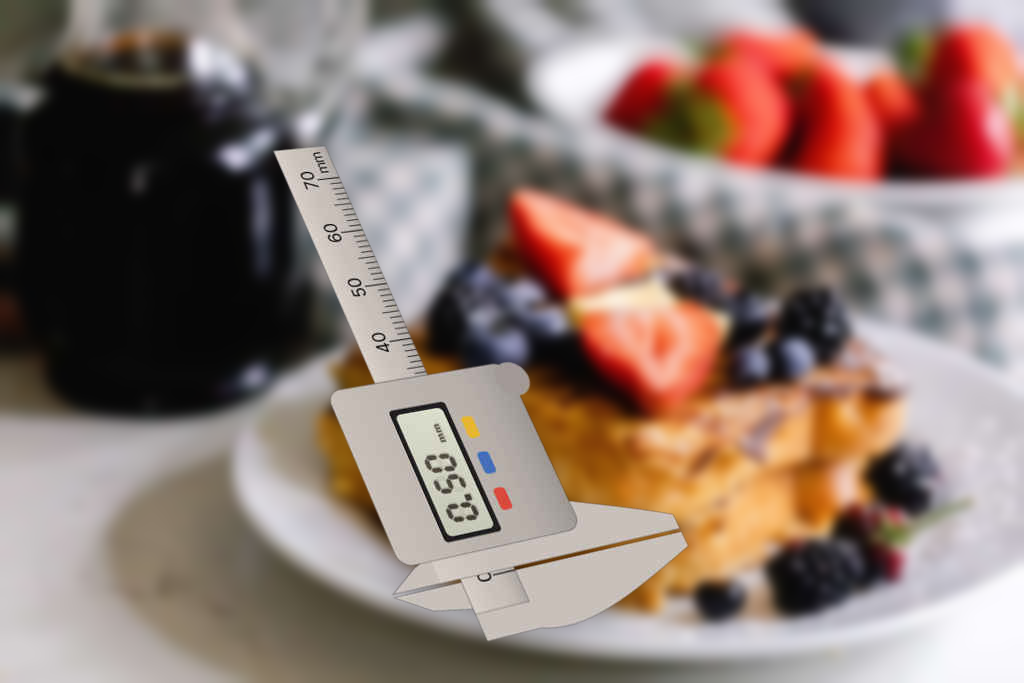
mm 0.50
